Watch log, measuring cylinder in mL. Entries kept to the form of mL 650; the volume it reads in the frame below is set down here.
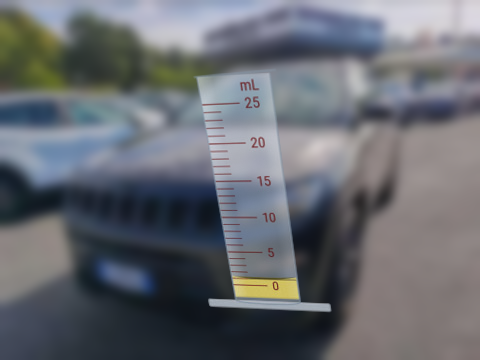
mL 1
